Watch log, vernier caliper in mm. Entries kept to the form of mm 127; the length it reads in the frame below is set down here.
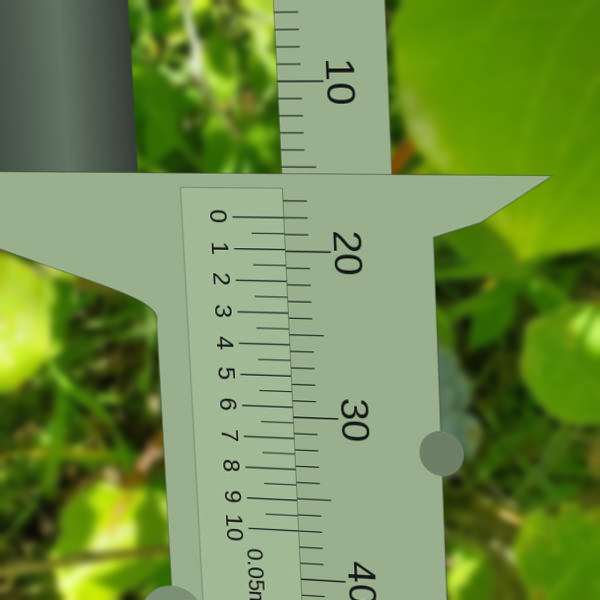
mm 18.0
